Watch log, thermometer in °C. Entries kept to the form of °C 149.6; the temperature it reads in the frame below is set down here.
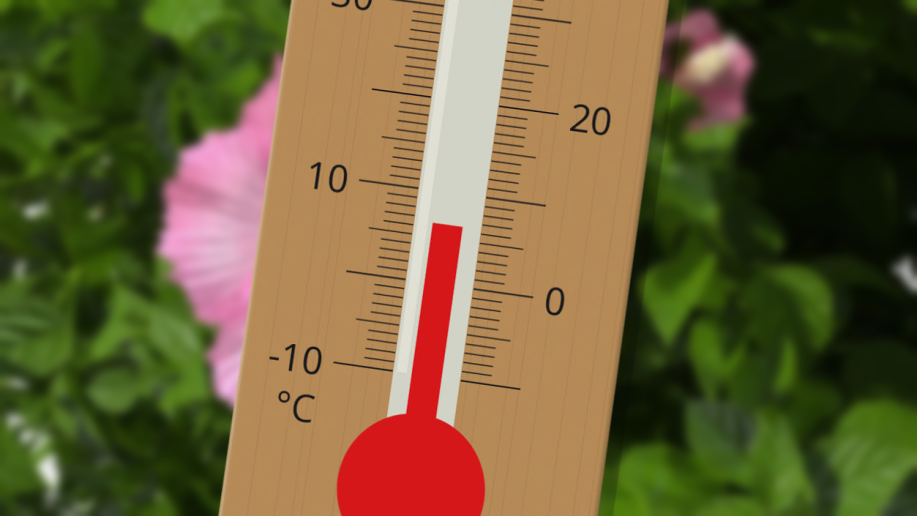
°C 6.5
